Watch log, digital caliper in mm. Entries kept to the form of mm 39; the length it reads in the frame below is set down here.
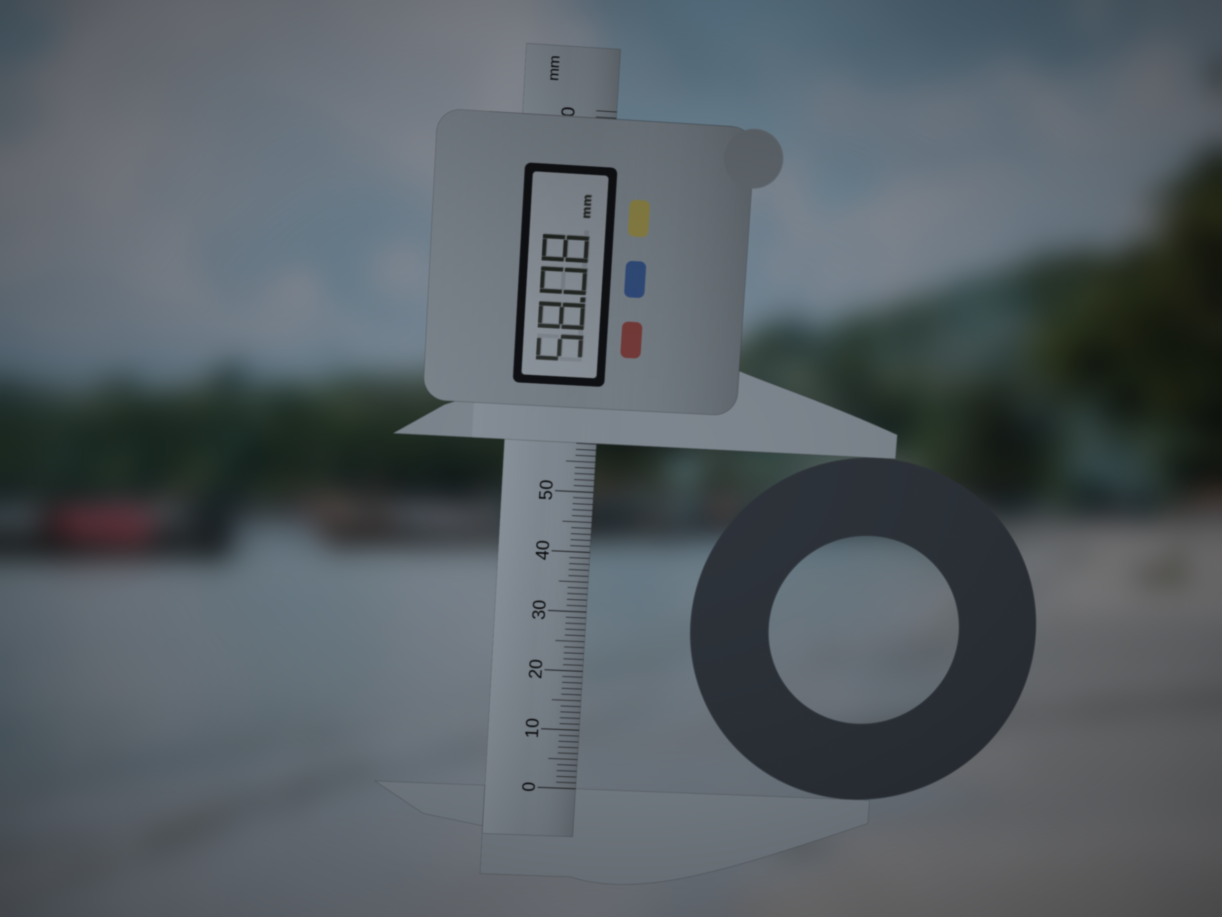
mm 58.08
